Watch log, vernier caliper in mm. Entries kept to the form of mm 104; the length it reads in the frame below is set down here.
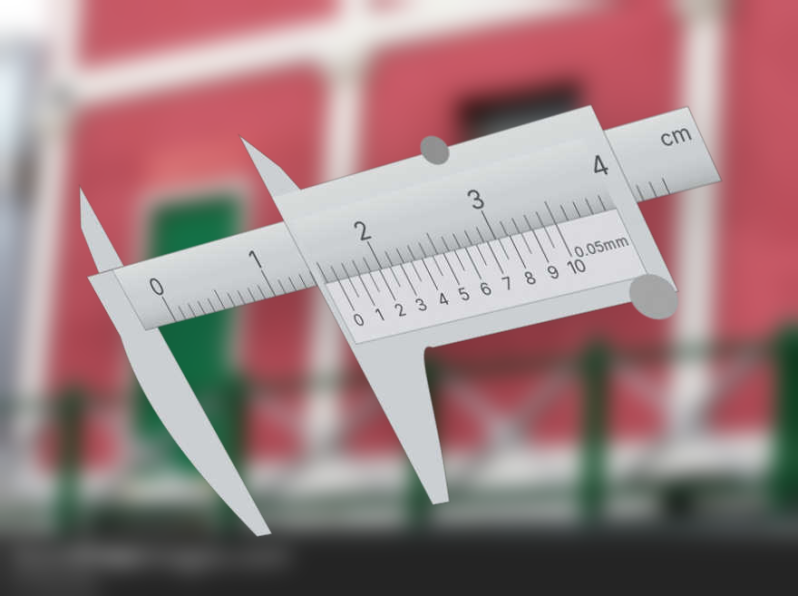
mm 16.0
